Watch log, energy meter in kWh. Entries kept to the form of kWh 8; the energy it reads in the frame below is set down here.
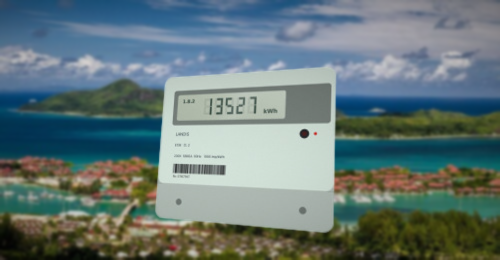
kWh 13527
